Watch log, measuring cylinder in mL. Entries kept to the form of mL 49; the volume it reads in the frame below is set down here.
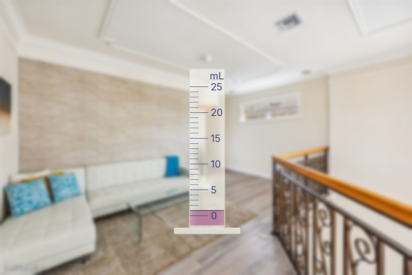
mL 1
